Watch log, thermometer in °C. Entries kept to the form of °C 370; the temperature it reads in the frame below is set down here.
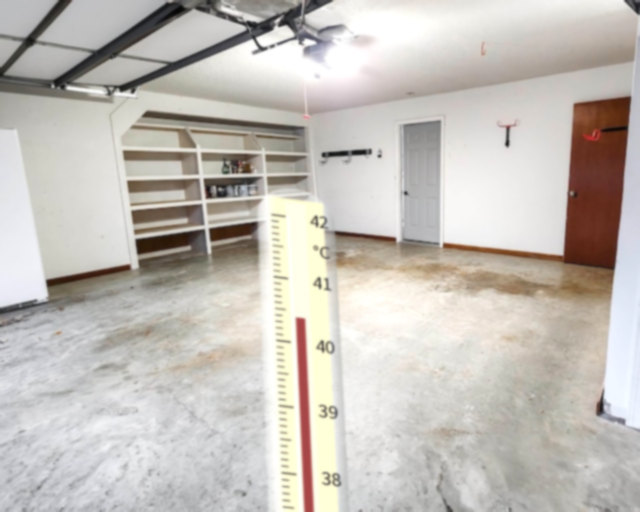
°C 40.4
